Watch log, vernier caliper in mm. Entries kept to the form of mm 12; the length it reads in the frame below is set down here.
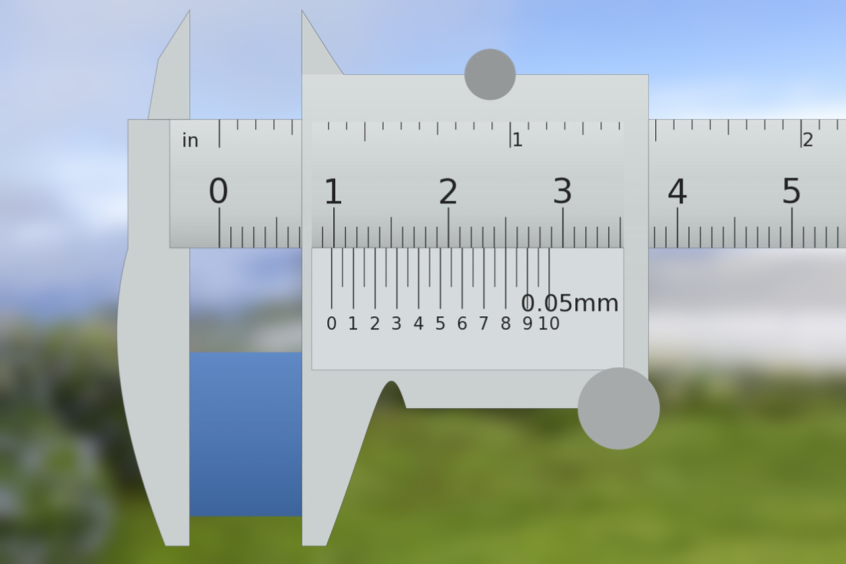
mm 9.8
